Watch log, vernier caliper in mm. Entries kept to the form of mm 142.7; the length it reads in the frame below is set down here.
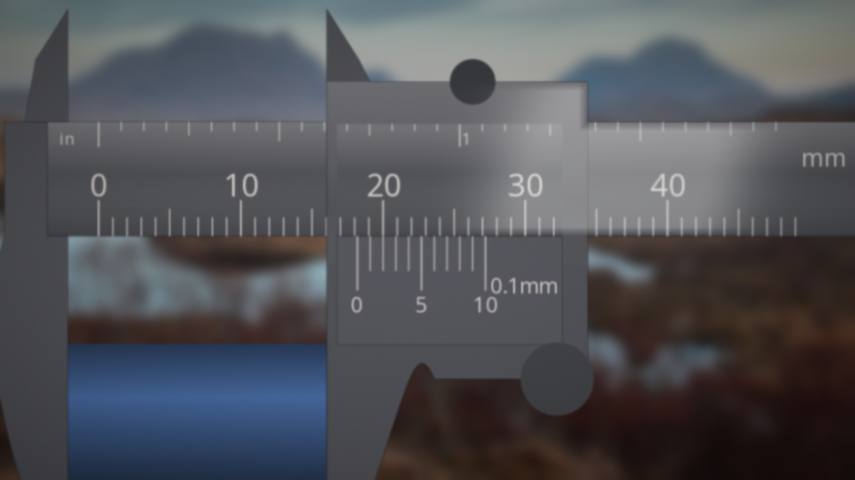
mm 18.2
